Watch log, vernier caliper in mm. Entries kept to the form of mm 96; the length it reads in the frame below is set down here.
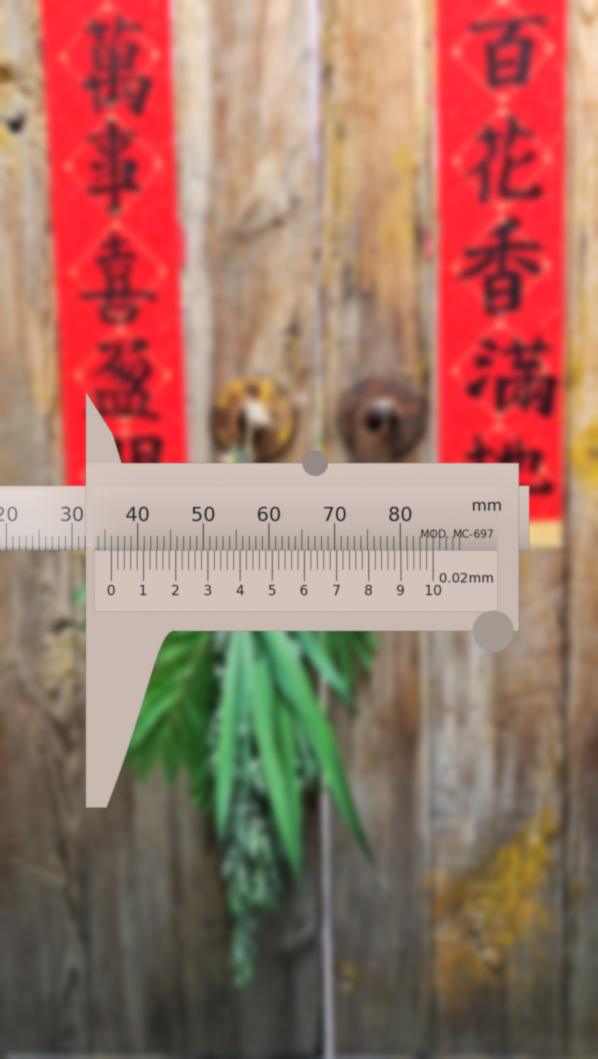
mm 36.0
